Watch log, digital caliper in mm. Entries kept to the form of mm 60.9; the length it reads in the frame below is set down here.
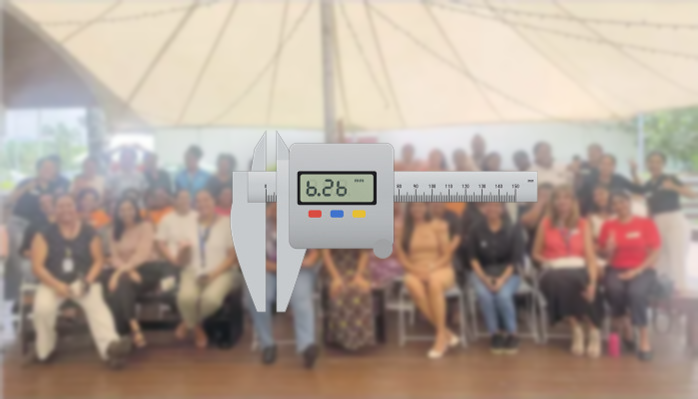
mm 6.26
